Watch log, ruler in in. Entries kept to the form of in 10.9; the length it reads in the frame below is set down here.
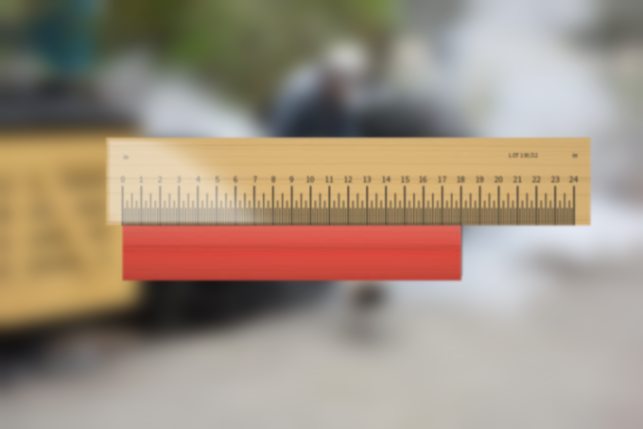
in 18
